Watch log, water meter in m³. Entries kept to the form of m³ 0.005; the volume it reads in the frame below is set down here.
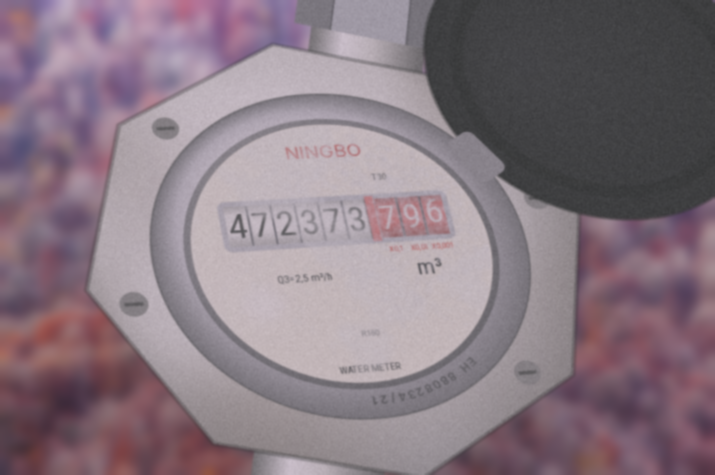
m³ 472373.796
